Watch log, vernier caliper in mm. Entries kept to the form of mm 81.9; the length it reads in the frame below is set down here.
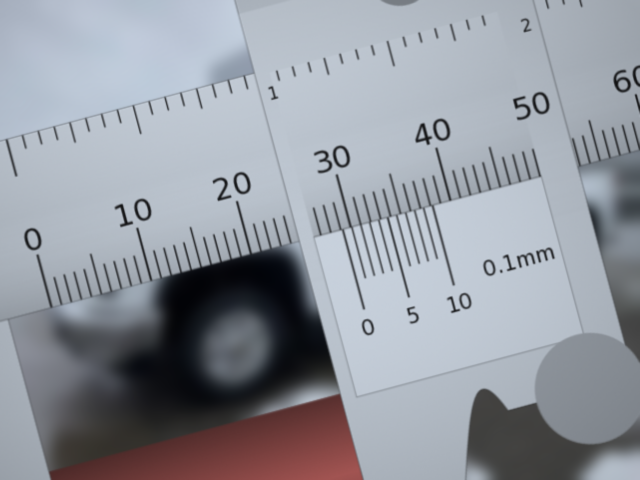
mm 29.2
